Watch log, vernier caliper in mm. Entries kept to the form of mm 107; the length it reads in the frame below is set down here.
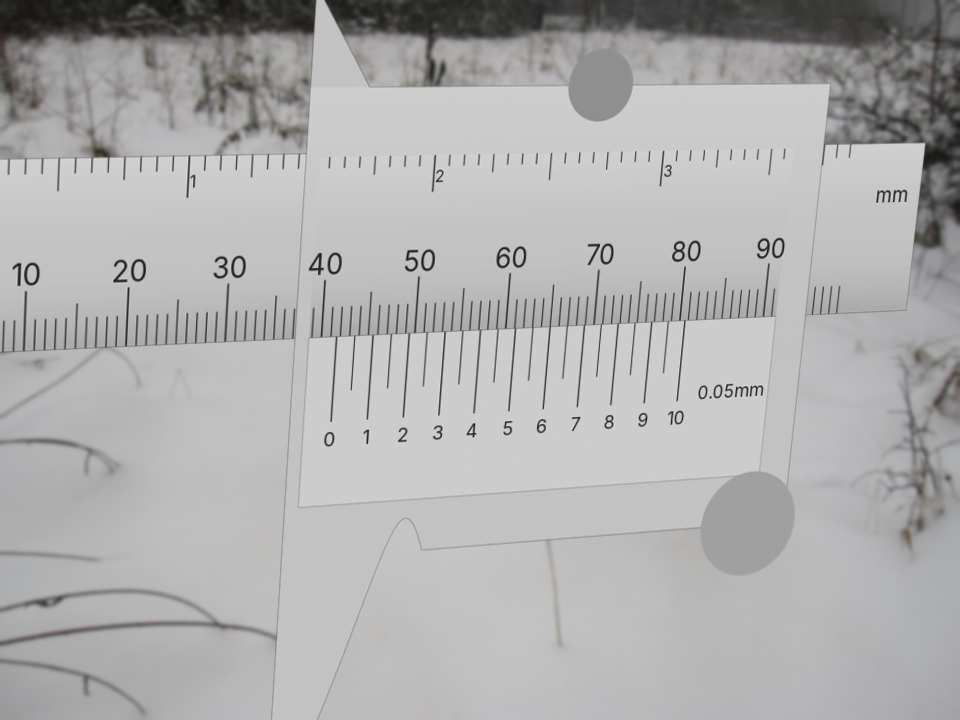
mm 41.6
